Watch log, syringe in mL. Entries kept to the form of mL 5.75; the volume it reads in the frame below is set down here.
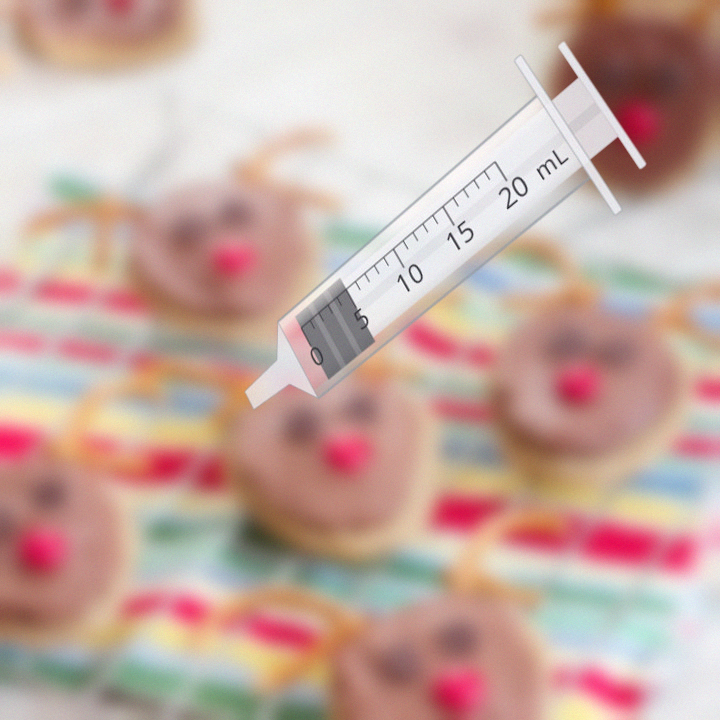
mL 0
